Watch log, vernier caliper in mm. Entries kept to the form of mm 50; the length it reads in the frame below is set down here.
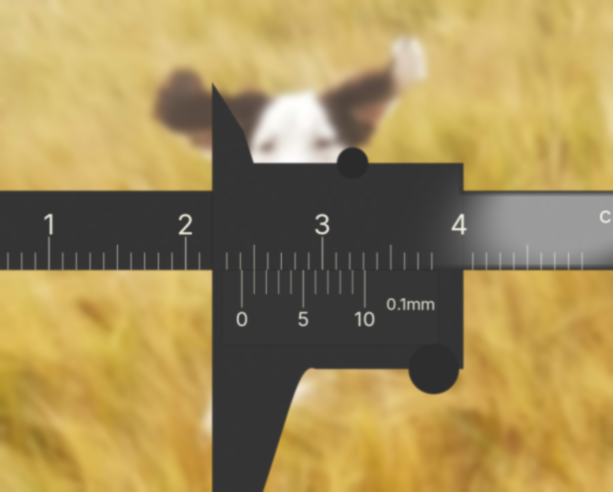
mm 24.1
